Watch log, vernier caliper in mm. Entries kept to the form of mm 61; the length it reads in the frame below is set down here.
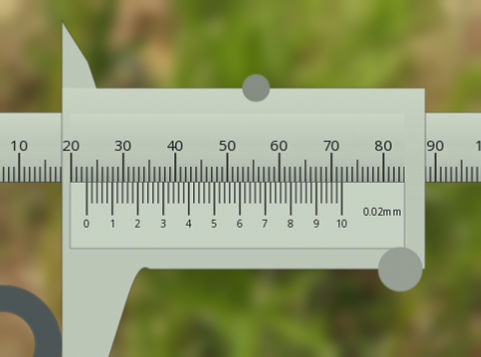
mm 23.0
